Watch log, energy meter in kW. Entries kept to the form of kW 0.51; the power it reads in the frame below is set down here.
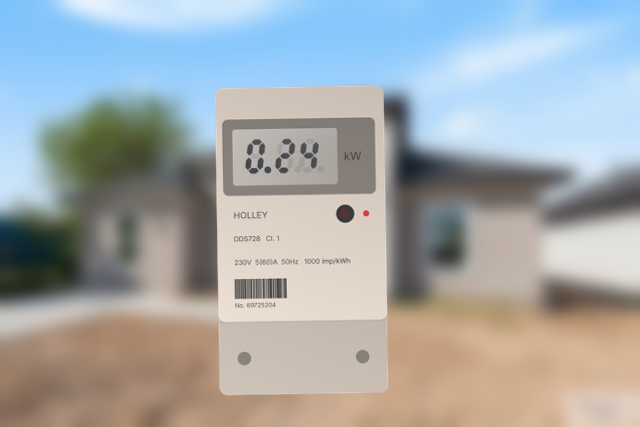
kW 0.24
